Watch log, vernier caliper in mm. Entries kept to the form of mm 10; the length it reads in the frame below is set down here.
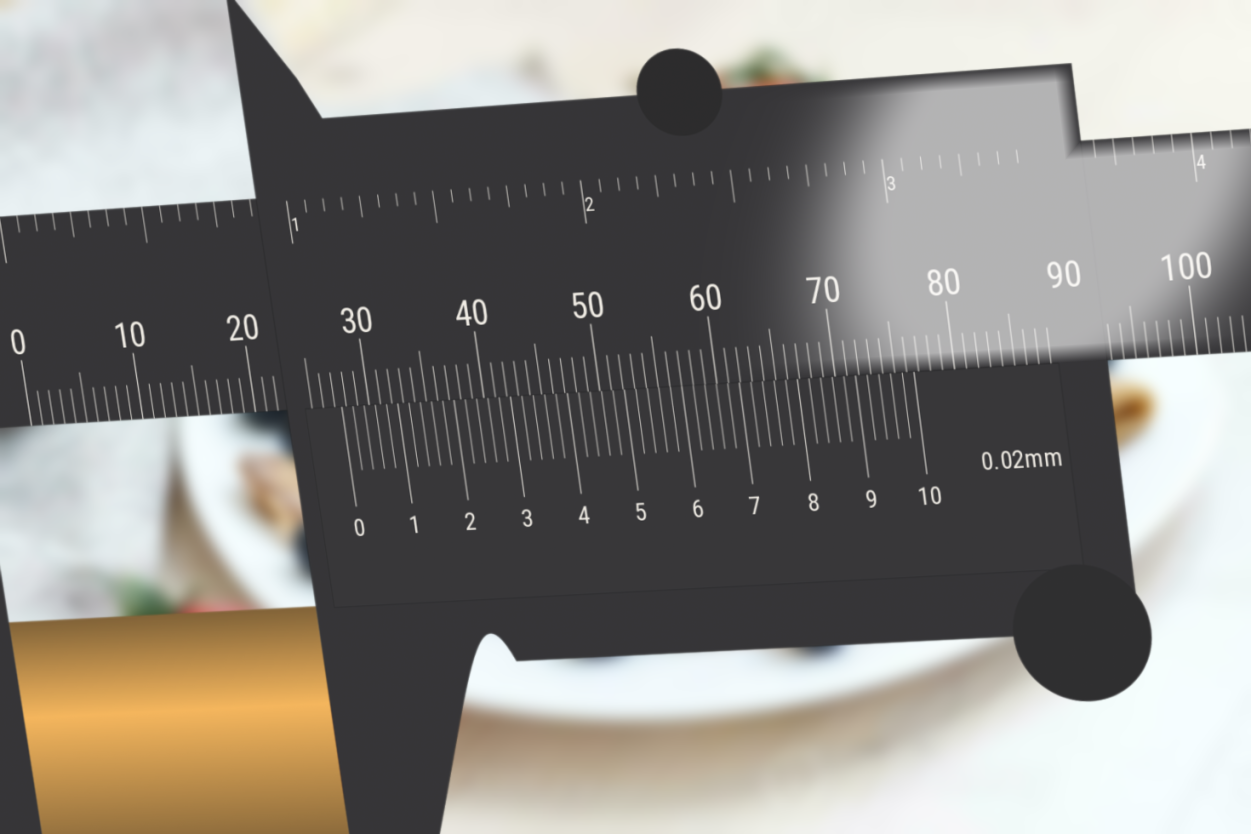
mm 27.6
